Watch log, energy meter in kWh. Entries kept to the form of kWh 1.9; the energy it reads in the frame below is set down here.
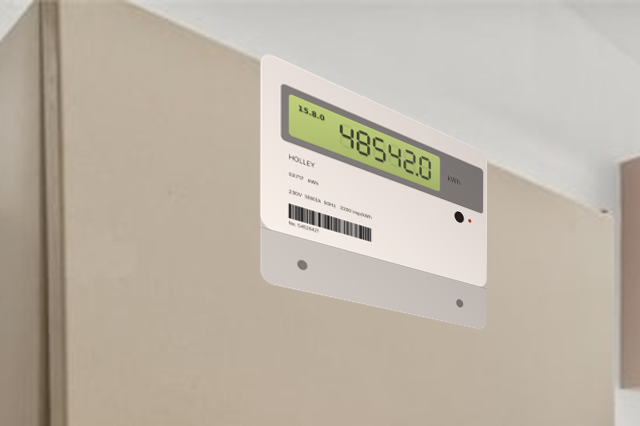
kWh 48542.0
